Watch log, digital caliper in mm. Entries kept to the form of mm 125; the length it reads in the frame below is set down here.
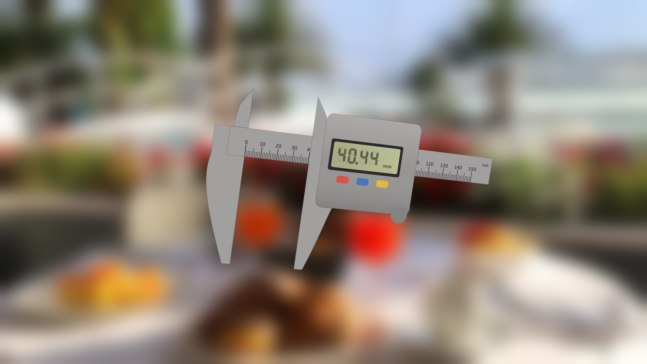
mm 40.44
